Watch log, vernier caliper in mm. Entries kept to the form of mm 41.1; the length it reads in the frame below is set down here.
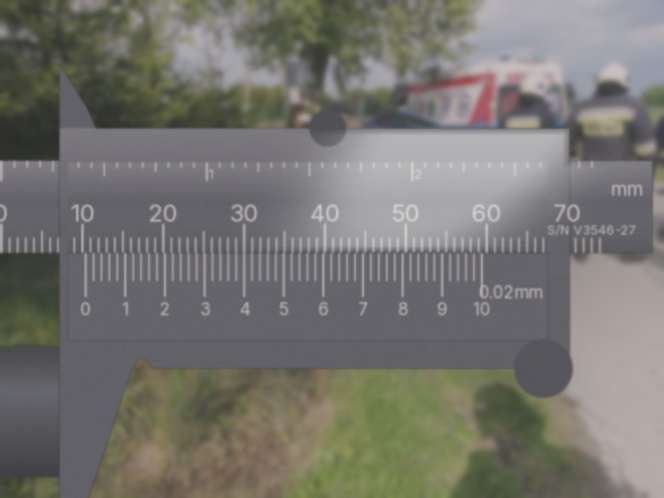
mm 10.4
